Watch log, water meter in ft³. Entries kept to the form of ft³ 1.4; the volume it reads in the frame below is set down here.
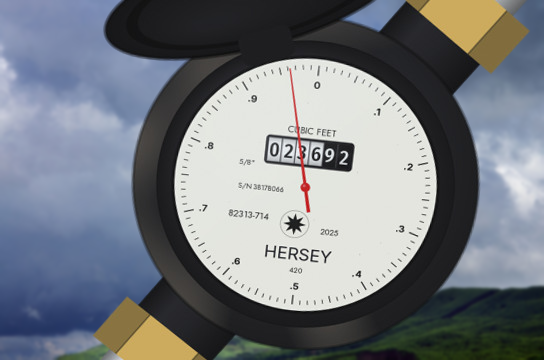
ft³ 23691.96
